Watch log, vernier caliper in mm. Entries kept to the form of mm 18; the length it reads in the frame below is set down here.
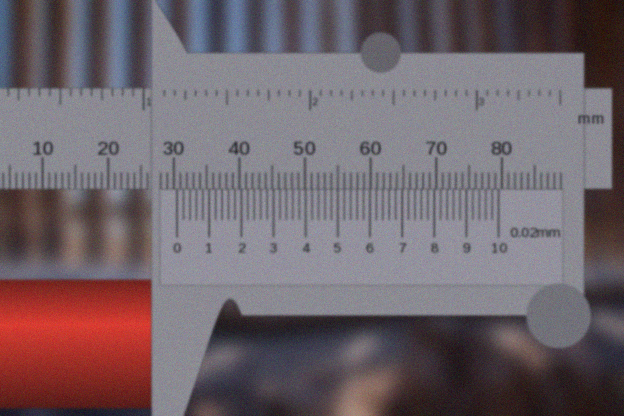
mm 30.5
